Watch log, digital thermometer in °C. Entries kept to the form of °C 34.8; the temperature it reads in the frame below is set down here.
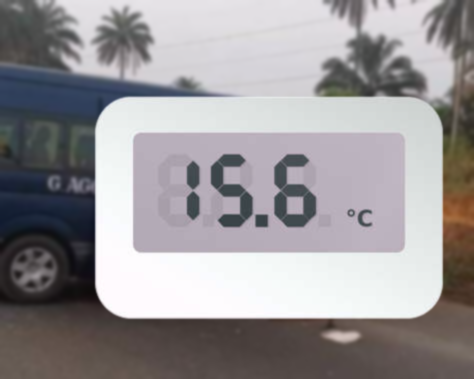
°C 15.6
